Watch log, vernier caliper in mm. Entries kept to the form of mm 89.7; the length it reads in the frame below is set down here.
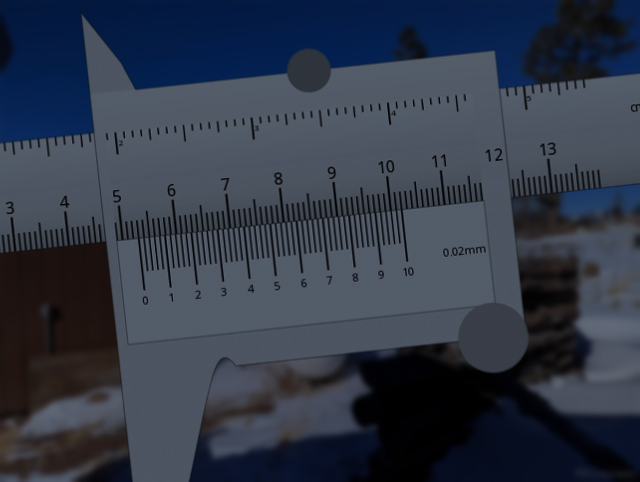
mm 53.0
